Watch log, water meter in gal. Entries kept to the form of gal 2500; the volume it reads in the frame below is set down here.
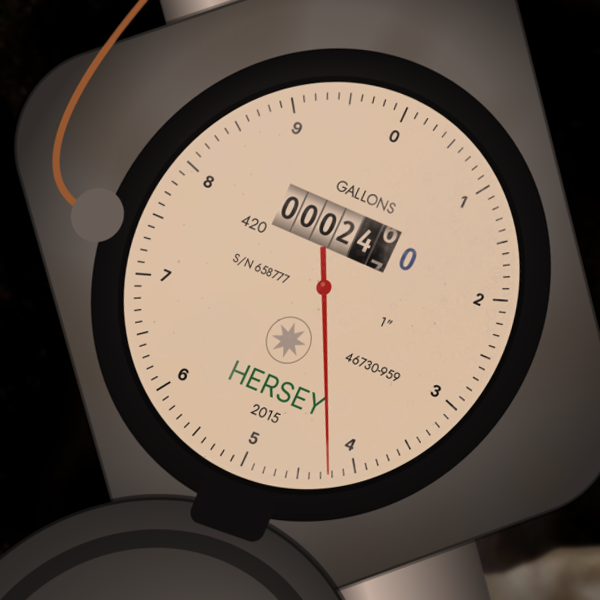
gal 2464.2
